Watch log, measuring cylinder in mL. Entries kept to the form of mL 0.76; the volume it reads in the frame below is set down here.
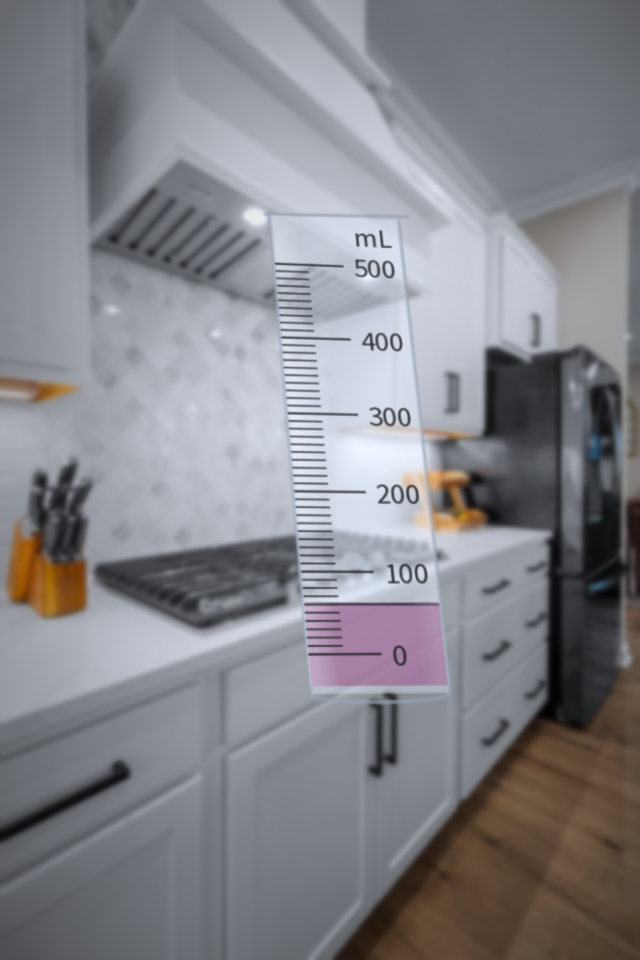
mL 60
